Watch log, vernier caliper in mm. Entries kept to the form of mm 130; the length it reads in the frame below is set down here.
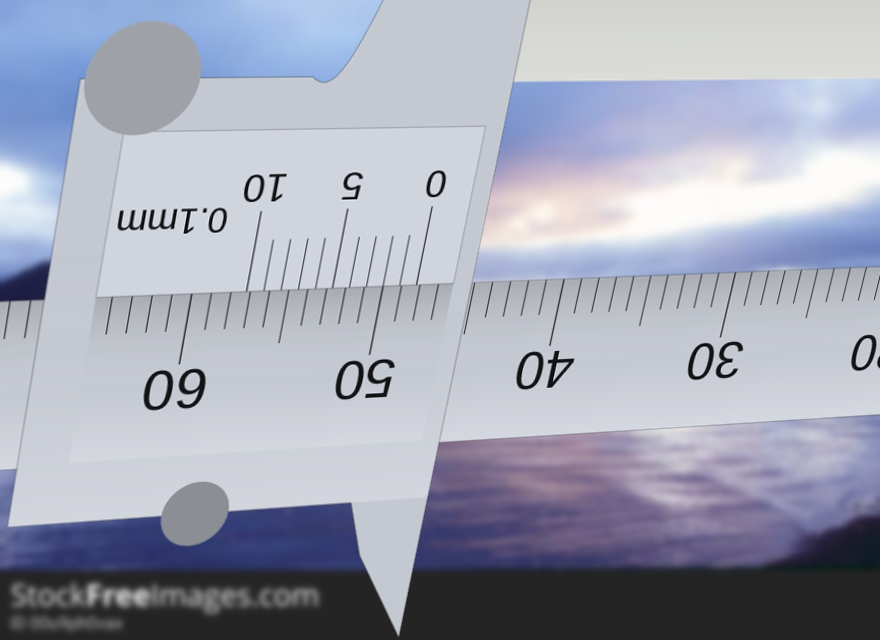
mm 48.2
